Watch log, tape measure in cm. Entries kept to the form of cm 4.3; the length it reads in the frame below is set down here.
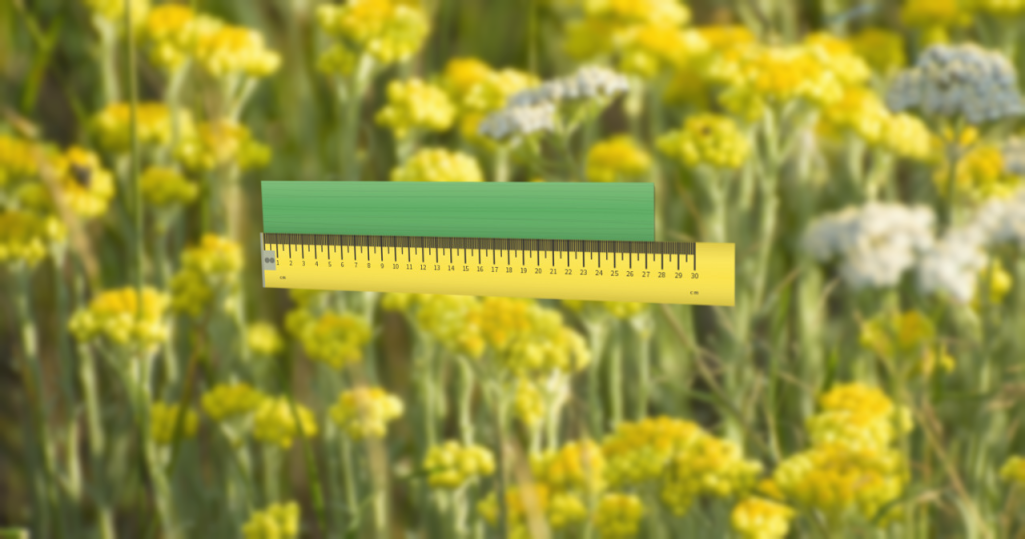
cm 27.5
